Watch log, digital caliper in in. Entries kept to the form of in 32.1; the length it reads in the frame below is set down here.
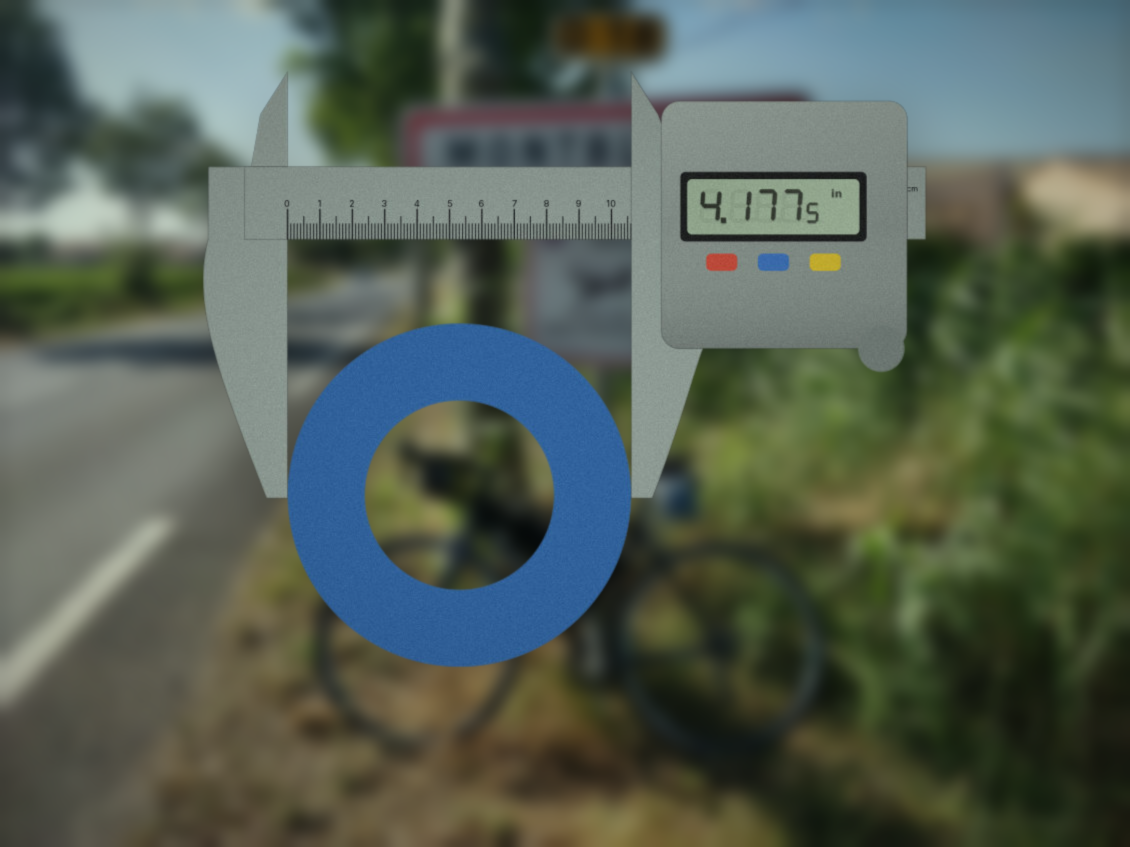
in 4.1775
